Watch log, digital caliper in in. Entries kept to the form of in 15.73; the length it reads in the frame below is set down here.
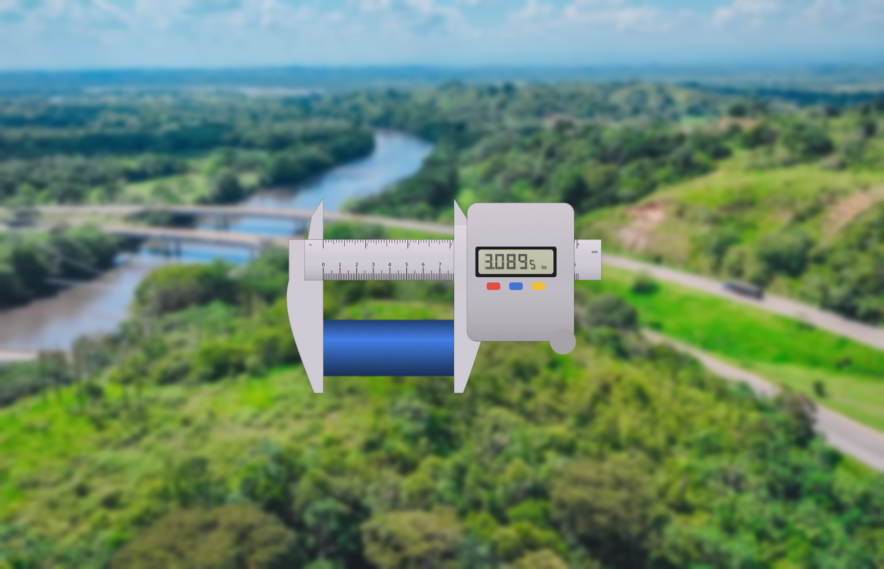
in 3.0895
